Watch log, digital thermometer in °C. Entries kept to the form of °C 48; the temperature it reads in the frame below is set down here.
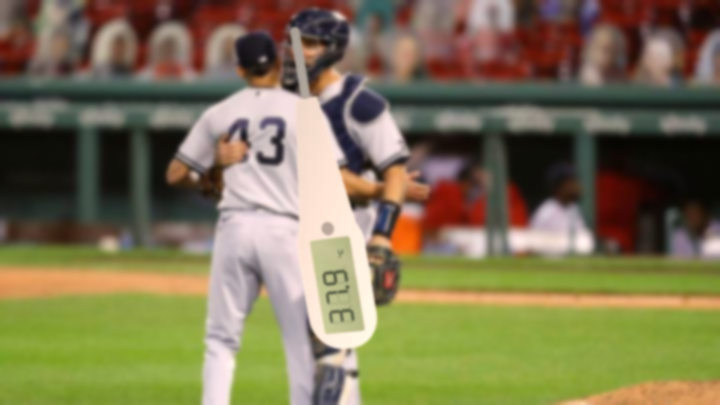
°C 37.9
